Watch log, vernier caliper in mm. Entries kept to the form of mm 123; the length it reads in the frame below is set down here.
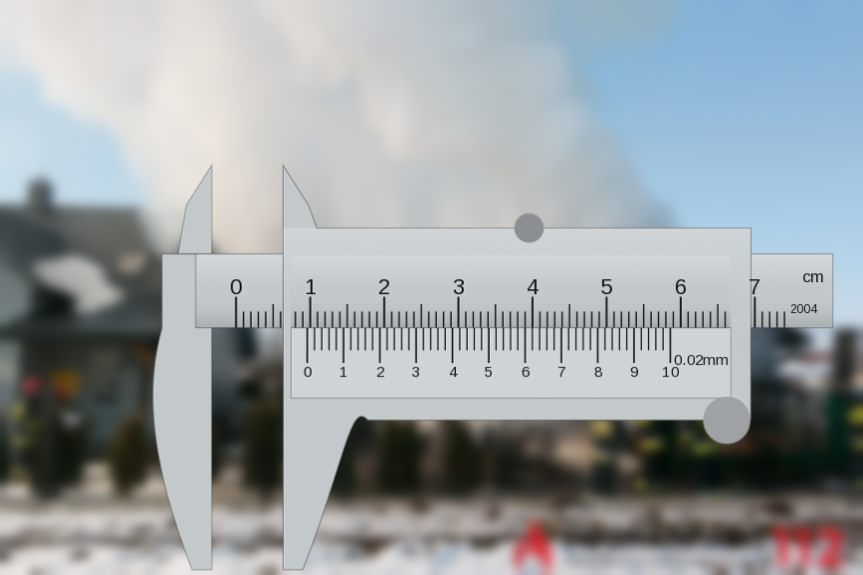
mm 9.6
